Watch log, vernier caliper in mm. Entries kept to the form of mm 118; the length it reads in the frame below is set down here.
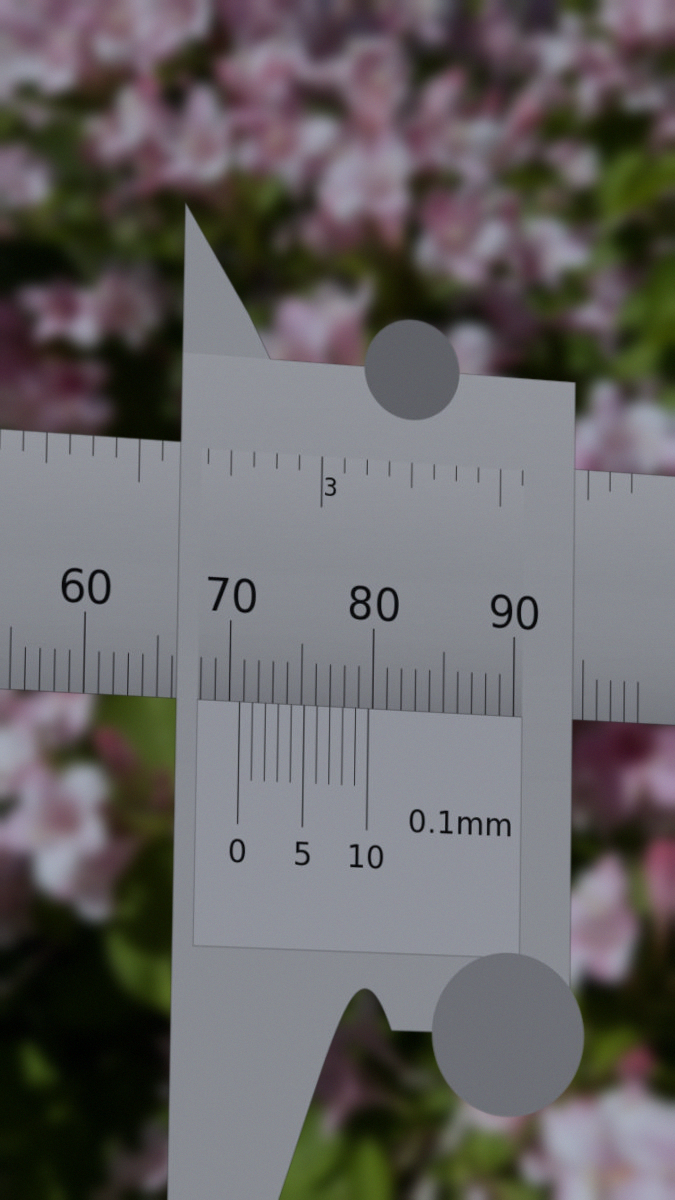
mm 70.7
